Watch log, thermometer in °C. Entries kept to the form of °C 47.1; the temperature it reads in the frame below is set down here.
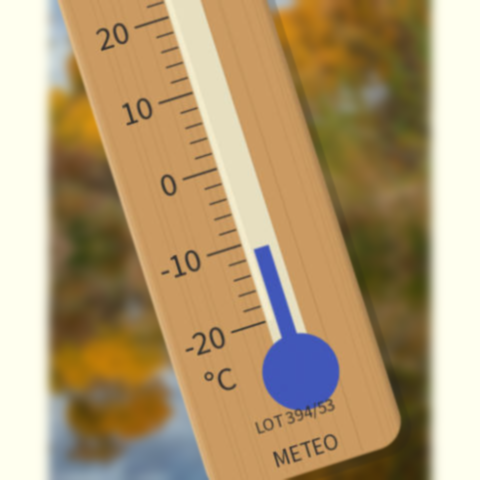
°C -11
